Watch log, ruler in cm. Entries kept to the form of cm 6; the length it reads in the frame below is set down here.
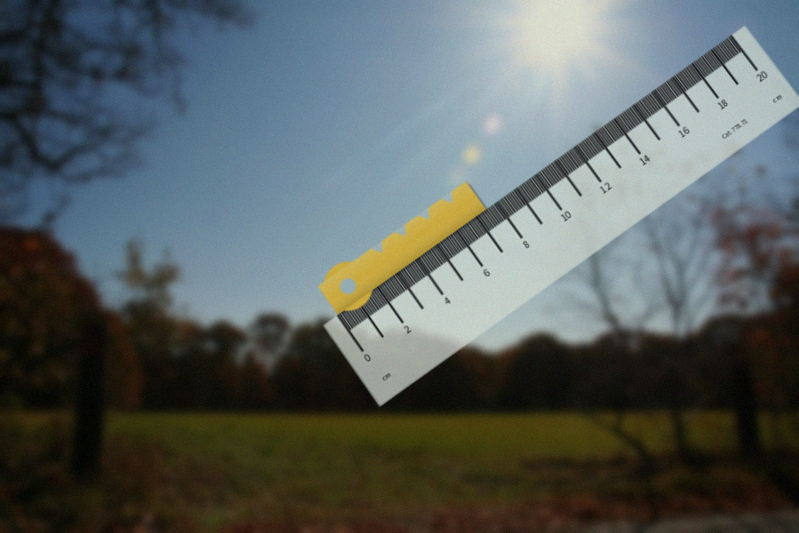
cm 7.5
